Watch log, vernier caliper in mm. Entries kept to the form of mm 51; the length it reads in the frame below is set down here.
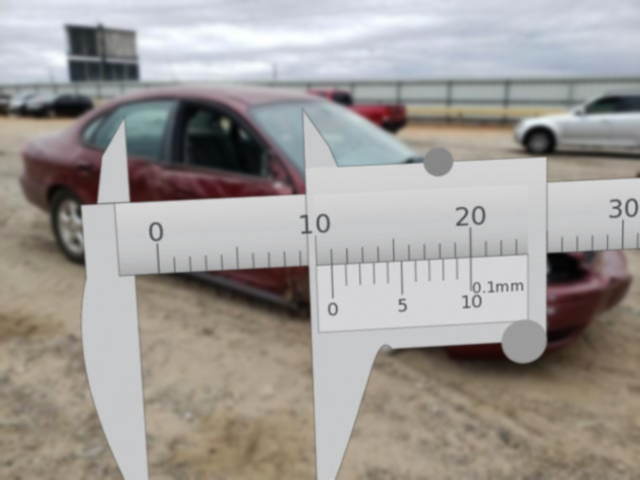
mm 11.0
